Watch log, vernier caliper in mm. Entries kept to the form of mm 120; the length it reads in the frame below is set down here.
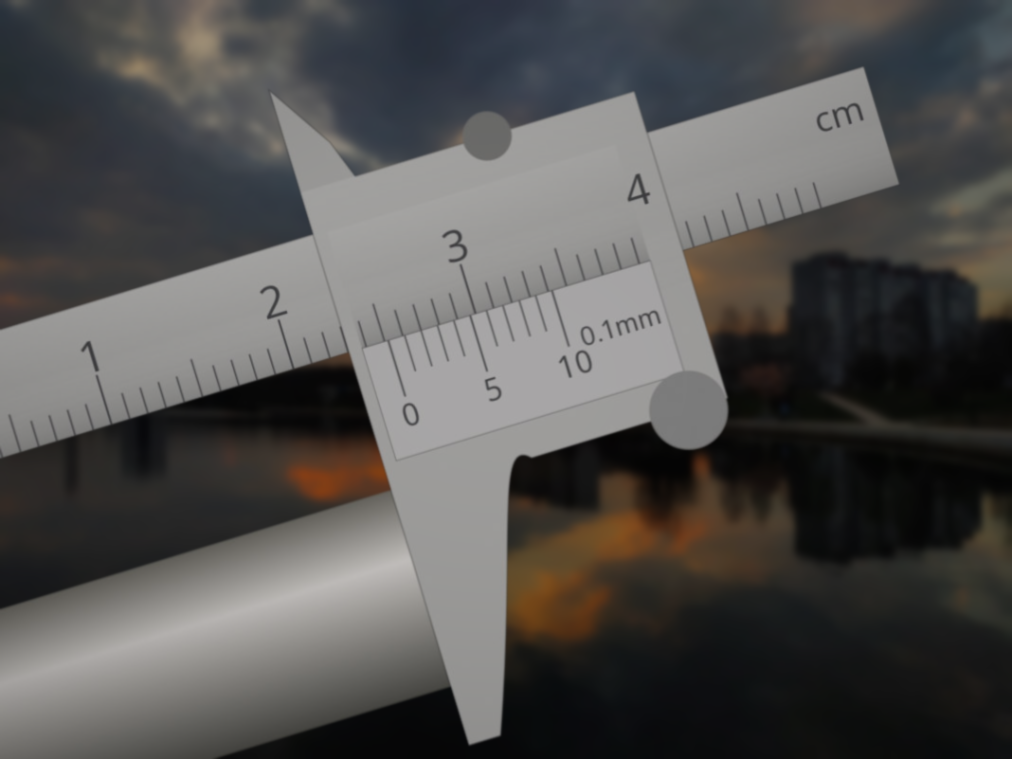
mm 25.2
